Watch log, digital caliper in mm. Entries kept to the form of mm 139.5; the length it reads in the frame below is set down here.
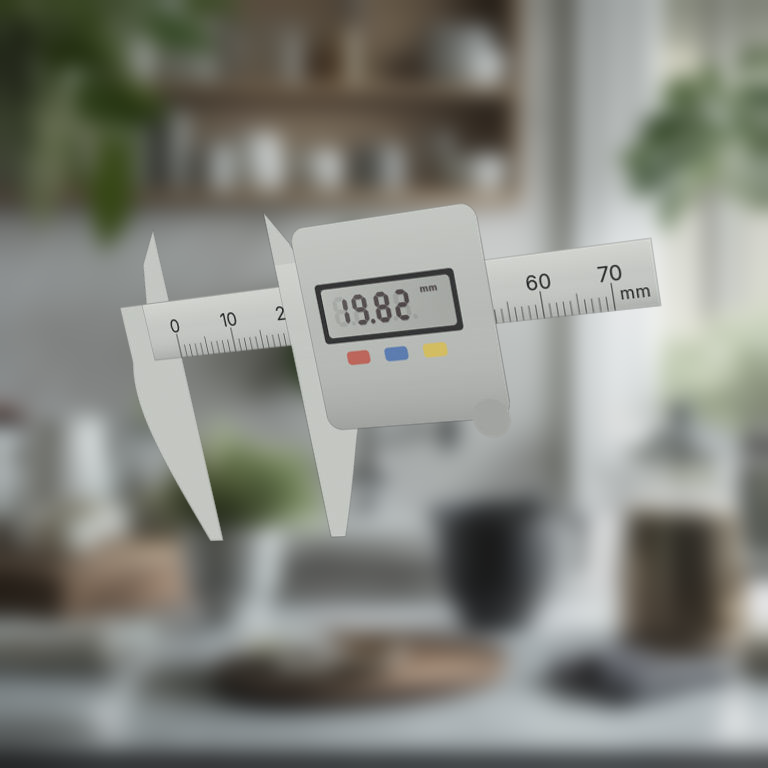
mm 19.82
